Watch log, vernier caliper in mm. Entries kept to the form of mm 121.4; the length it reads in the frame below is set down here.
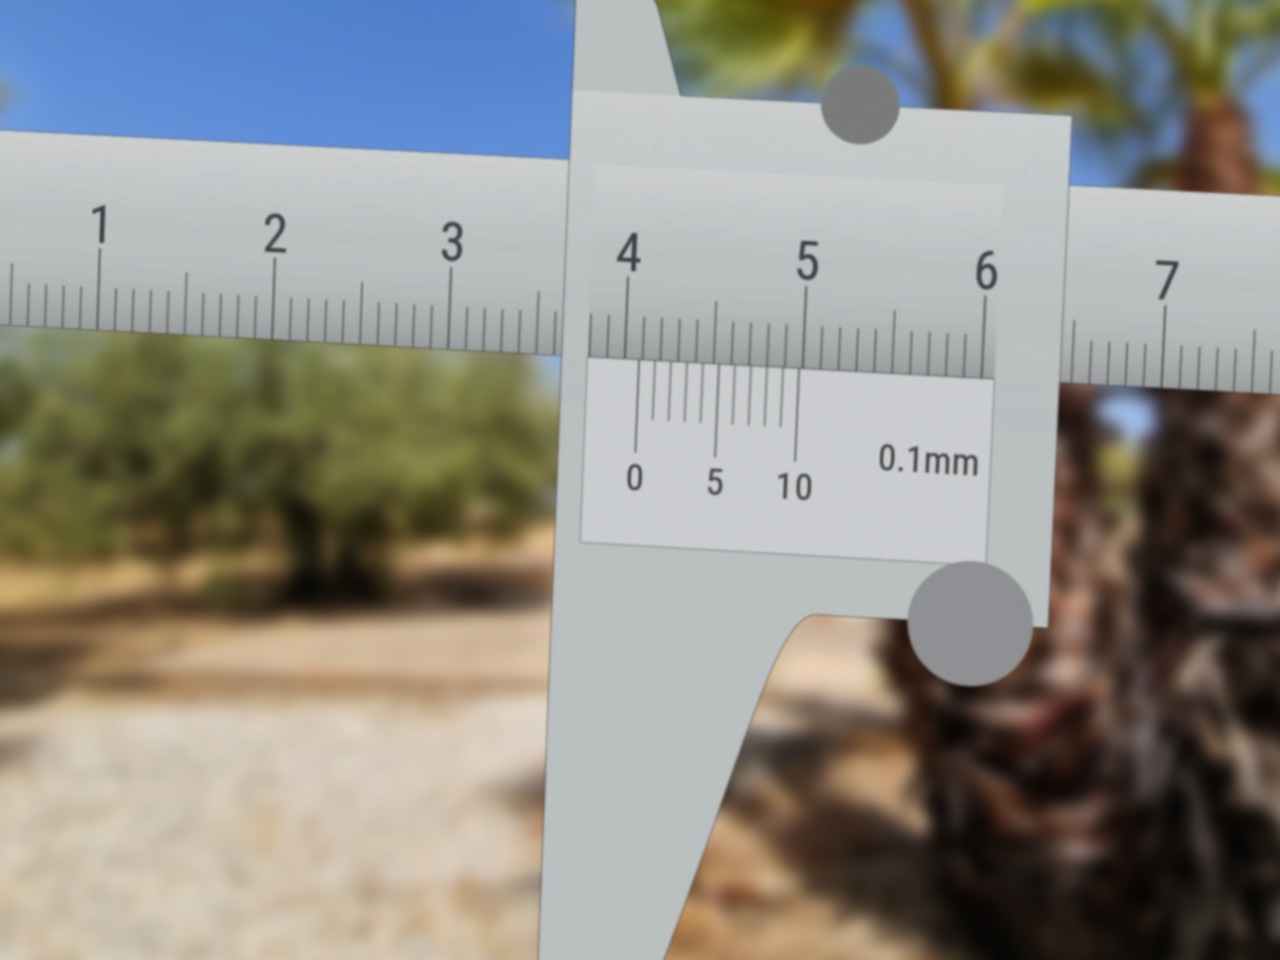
mm 40.8
